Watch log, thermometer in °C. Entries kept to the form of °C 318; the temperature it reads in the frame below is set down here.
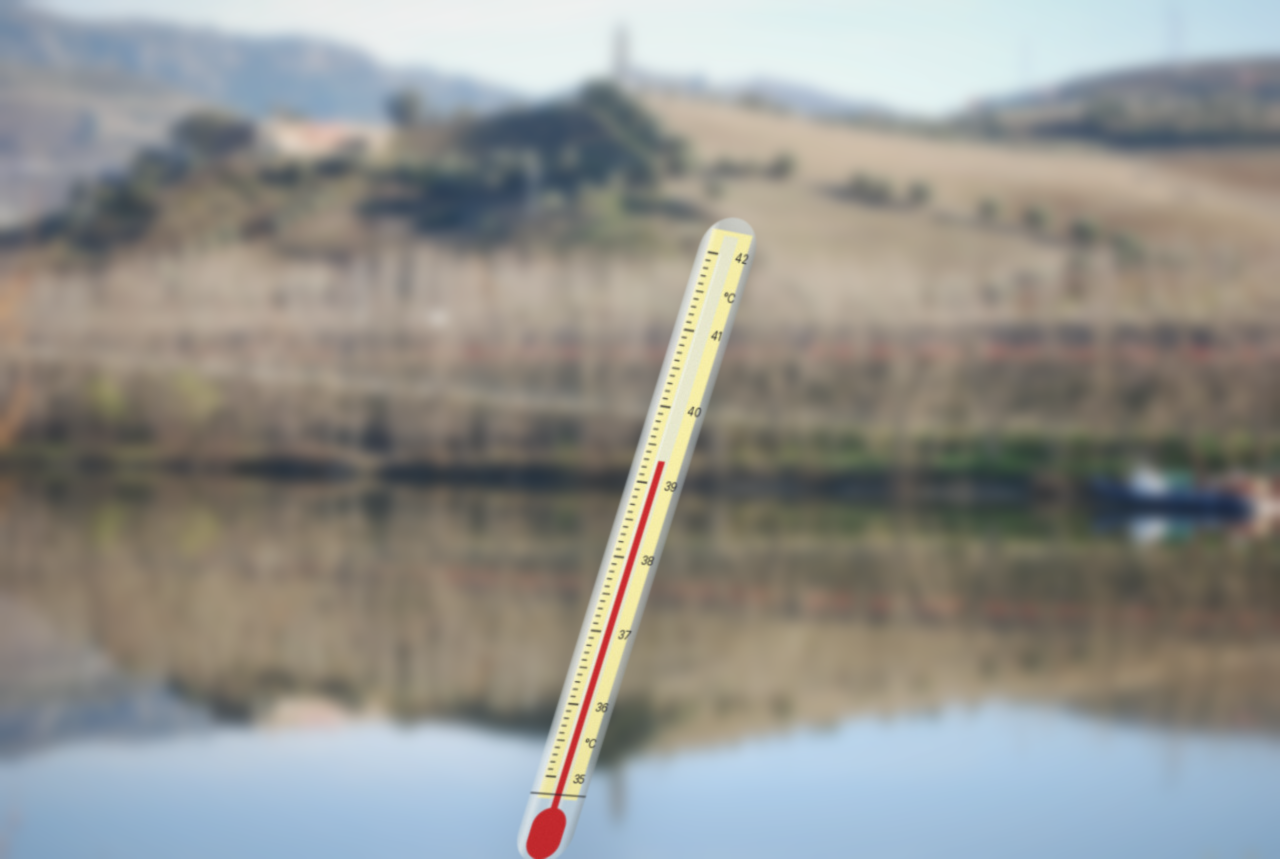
°C 39.3
